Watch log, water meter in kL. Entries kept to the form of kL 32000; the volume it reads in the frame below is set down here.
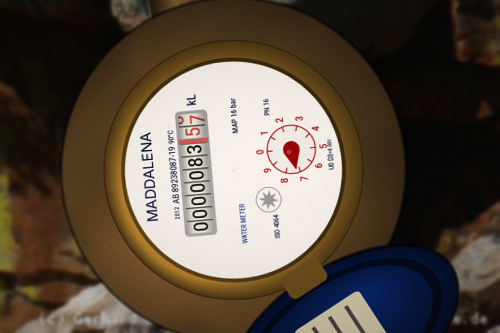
kL 83.567
